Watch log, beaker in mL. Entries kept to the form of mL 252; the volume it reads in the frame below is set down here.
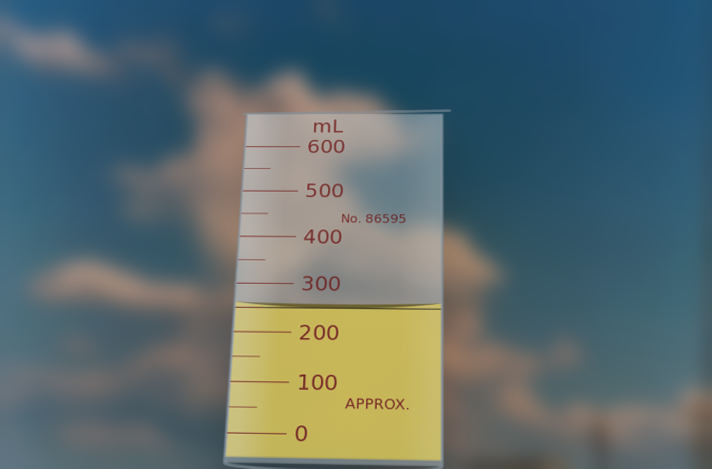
mL 250
